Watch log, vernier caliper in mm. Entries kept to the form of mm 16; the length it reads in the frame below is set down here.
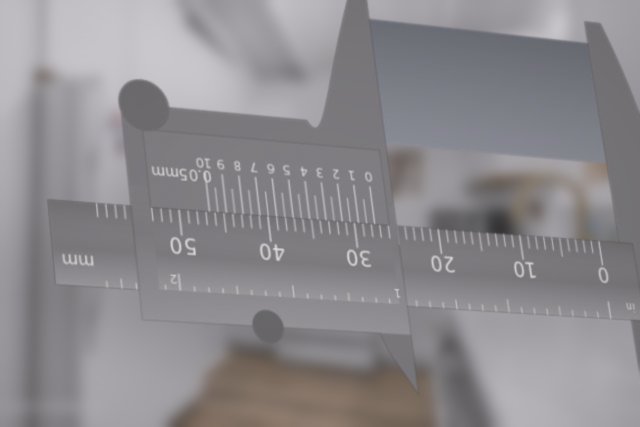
mm 27.6
